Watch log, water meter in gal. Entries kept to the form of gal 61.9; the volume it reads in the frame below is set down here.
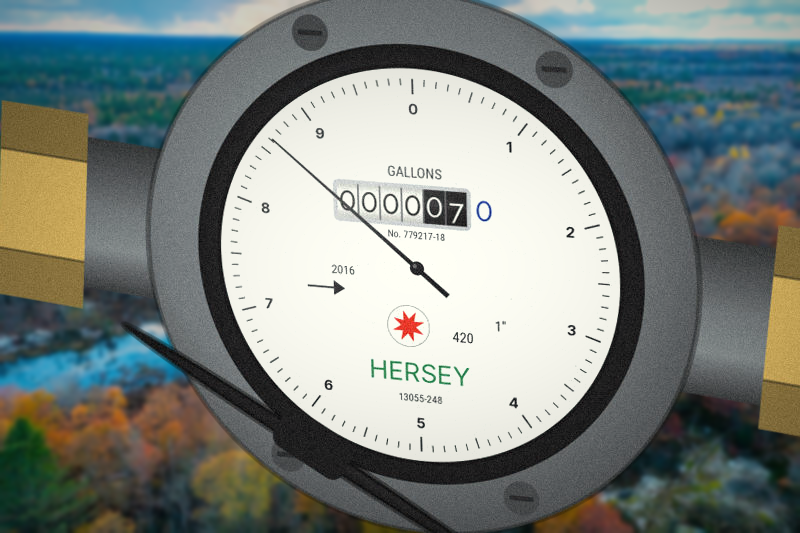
gal 68.6
